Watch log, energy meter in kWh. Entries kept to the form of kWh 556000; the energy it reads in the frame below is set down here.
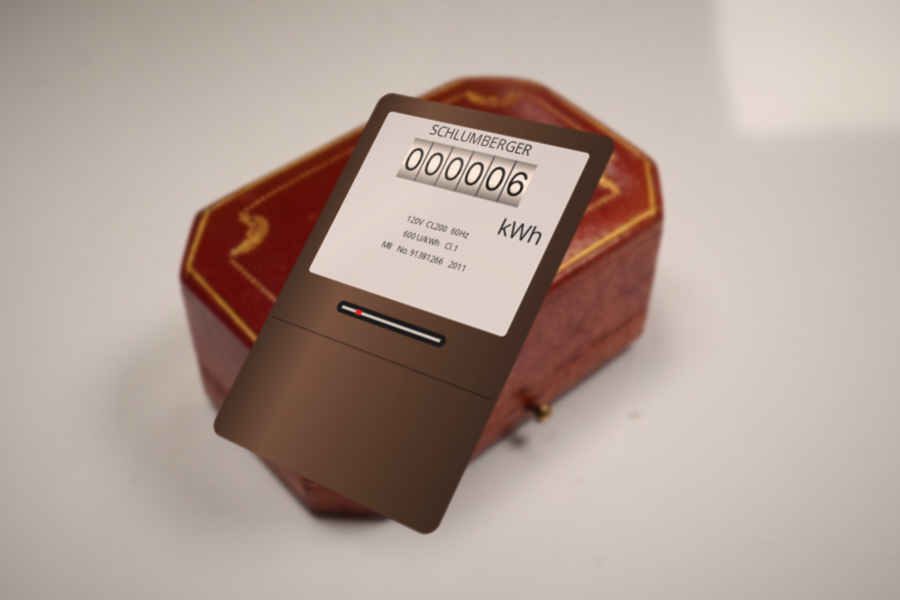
kWh 6
